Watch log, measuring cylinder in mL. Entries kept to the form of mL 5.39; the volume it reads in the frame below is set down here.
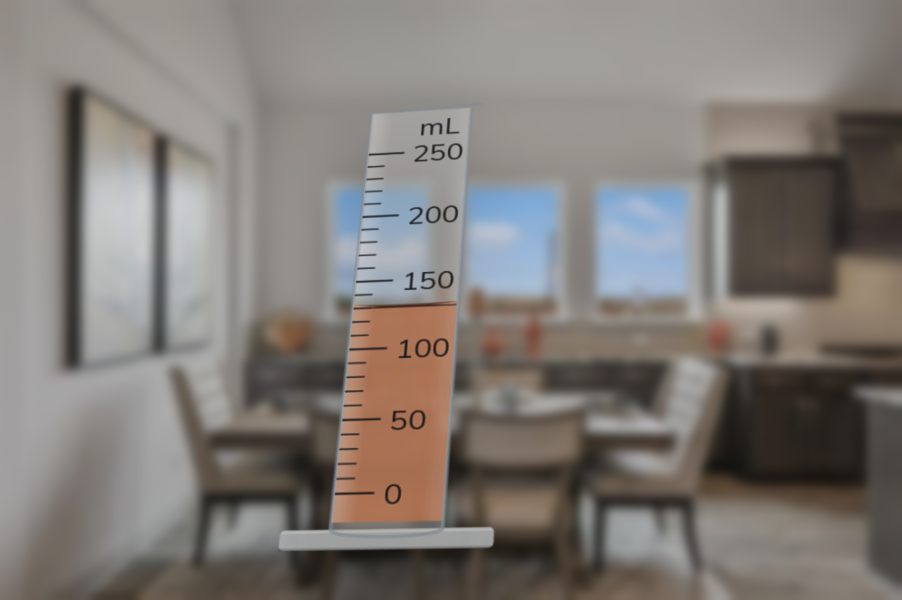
mL 130
